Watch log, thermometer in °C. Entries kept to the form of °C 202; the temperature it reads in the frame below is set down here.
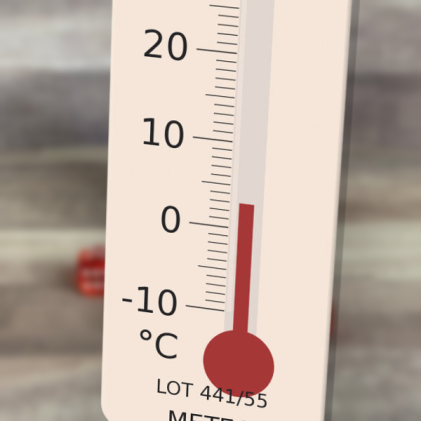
°C 3
